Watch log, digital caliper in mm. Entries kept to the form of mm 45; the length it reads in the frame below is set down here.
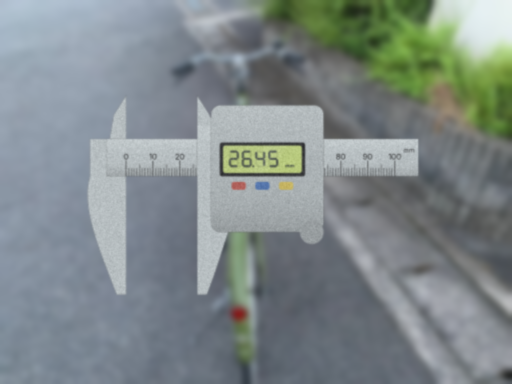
mm 26.45
